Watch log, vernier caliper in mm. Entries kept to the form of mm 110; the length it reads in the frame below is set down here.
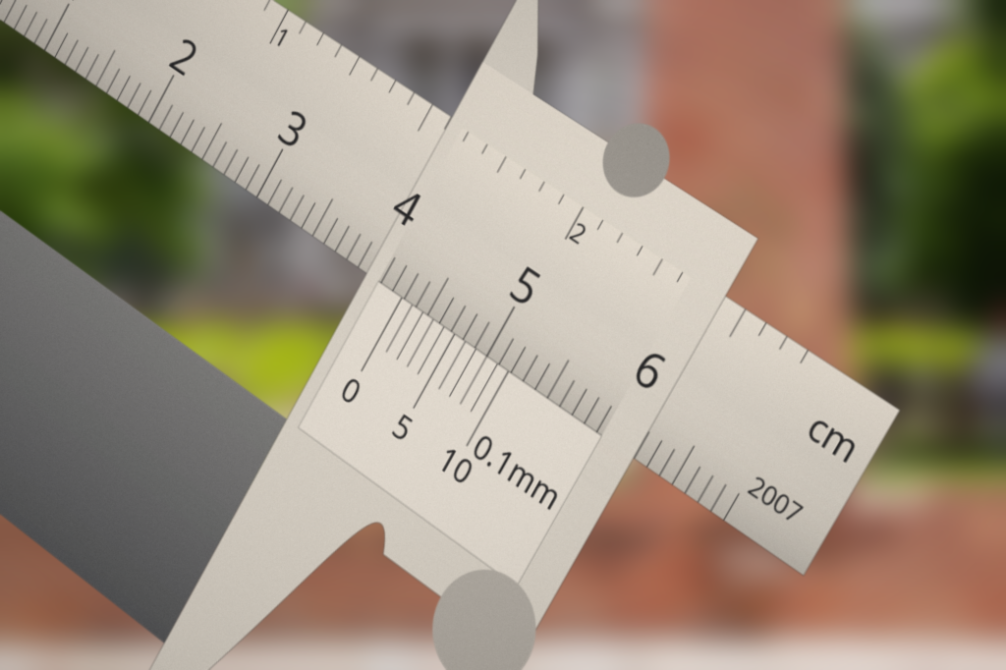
mm 42.8
